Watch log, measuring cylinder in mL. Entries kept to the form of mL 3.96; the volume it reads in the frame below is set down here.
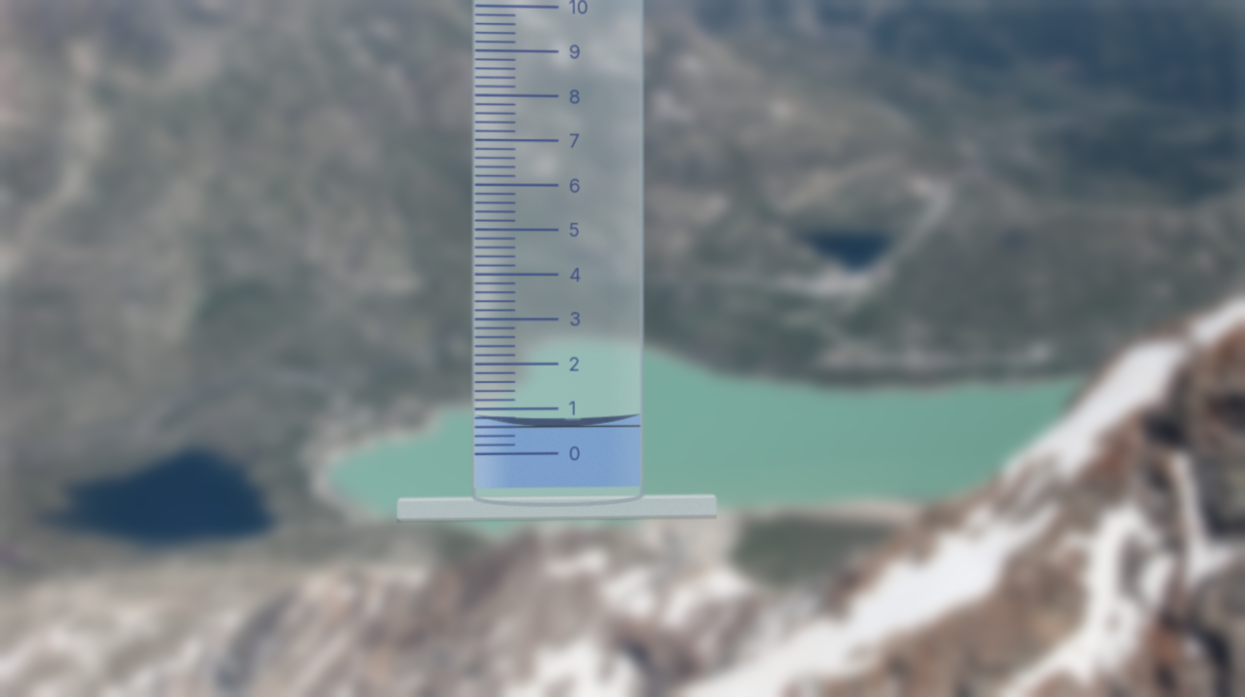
mL 0.6
